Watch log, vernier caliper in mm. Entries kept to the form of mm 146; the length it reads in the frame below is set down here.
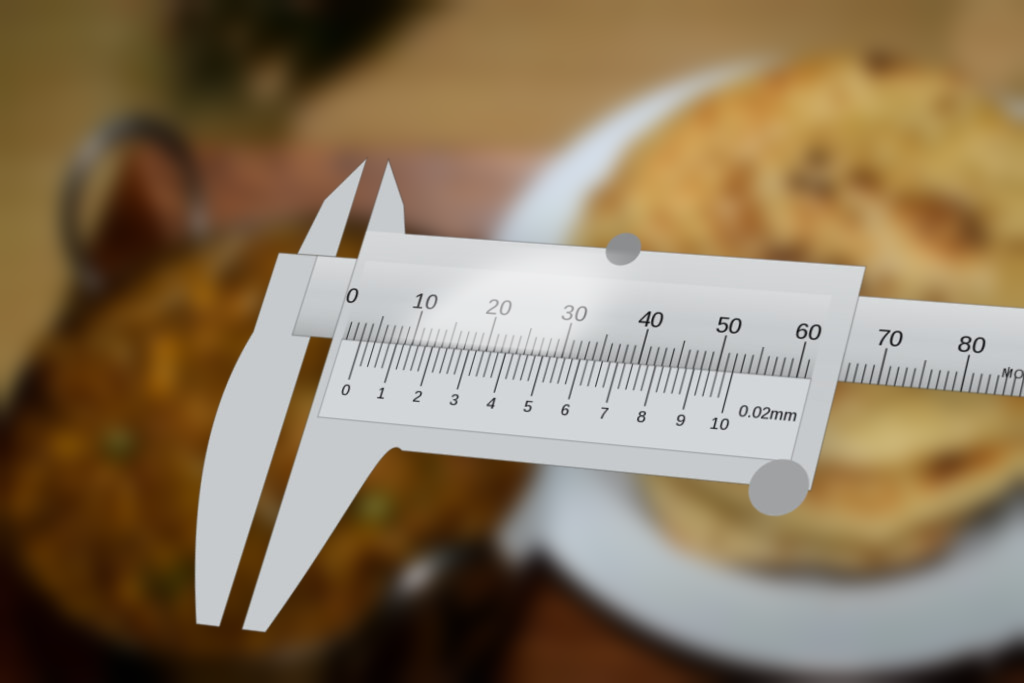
mm 3.0
